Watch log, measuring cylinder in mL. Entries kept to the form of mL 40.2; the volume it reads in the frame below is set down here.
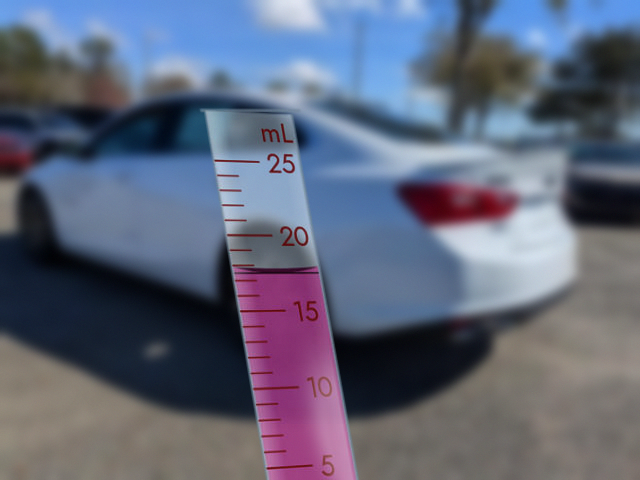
mL 17.5
